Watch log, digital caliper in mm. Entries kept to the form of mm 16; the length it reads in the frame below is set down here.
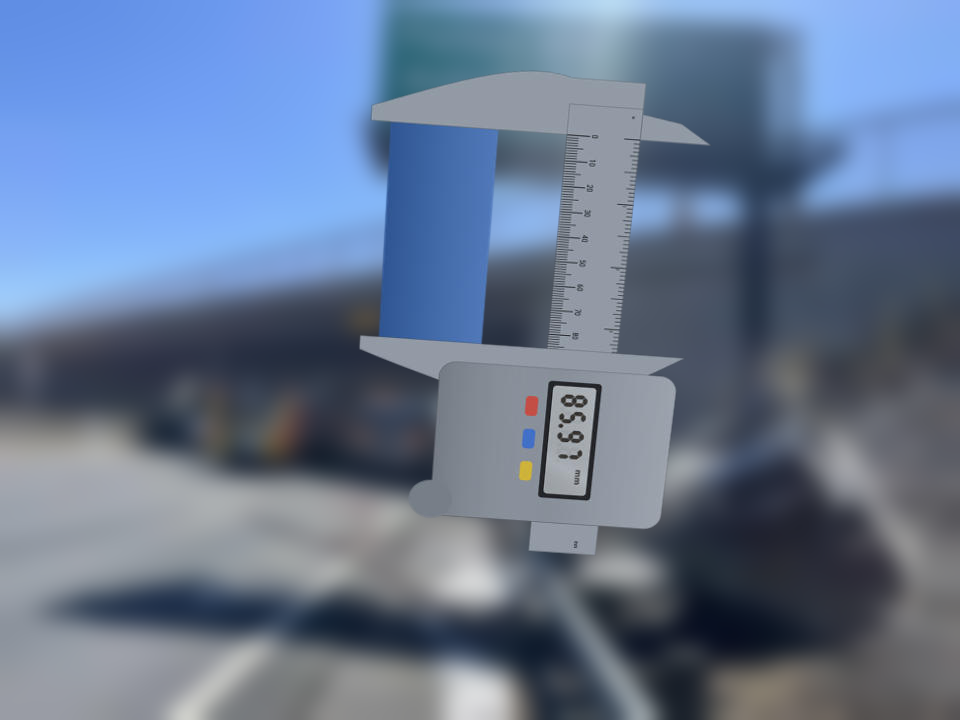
mm 85.97
